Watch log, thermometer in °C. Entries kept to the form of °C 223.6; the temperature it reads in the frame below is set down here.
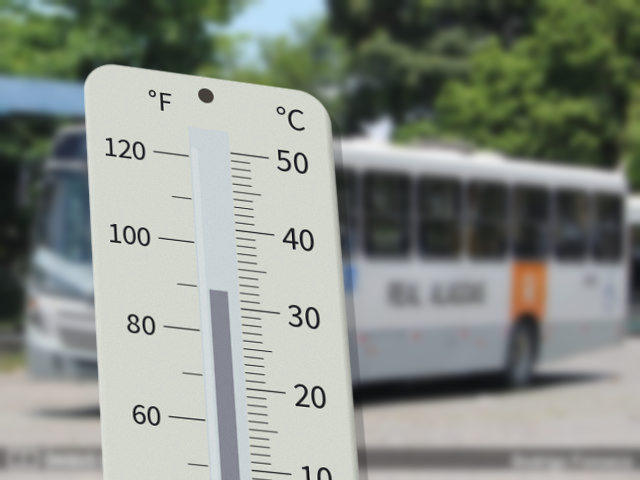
°C 32
